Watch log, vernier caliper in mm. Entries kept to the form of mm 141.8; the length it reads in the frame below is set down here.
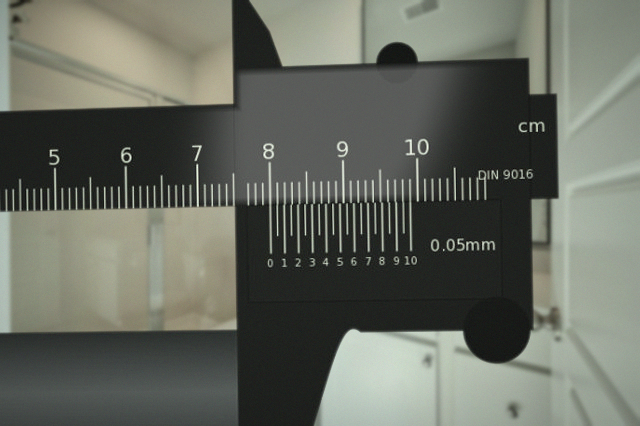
mm 80.0
